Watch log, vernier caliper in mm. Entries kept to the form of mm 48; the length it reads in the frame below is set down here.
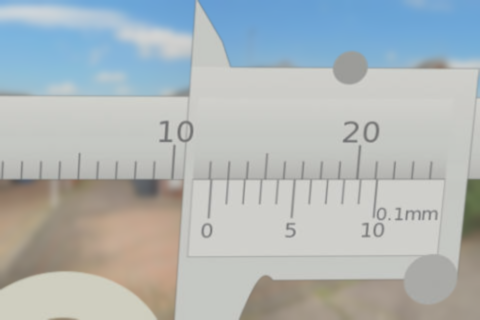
mm 12.1
